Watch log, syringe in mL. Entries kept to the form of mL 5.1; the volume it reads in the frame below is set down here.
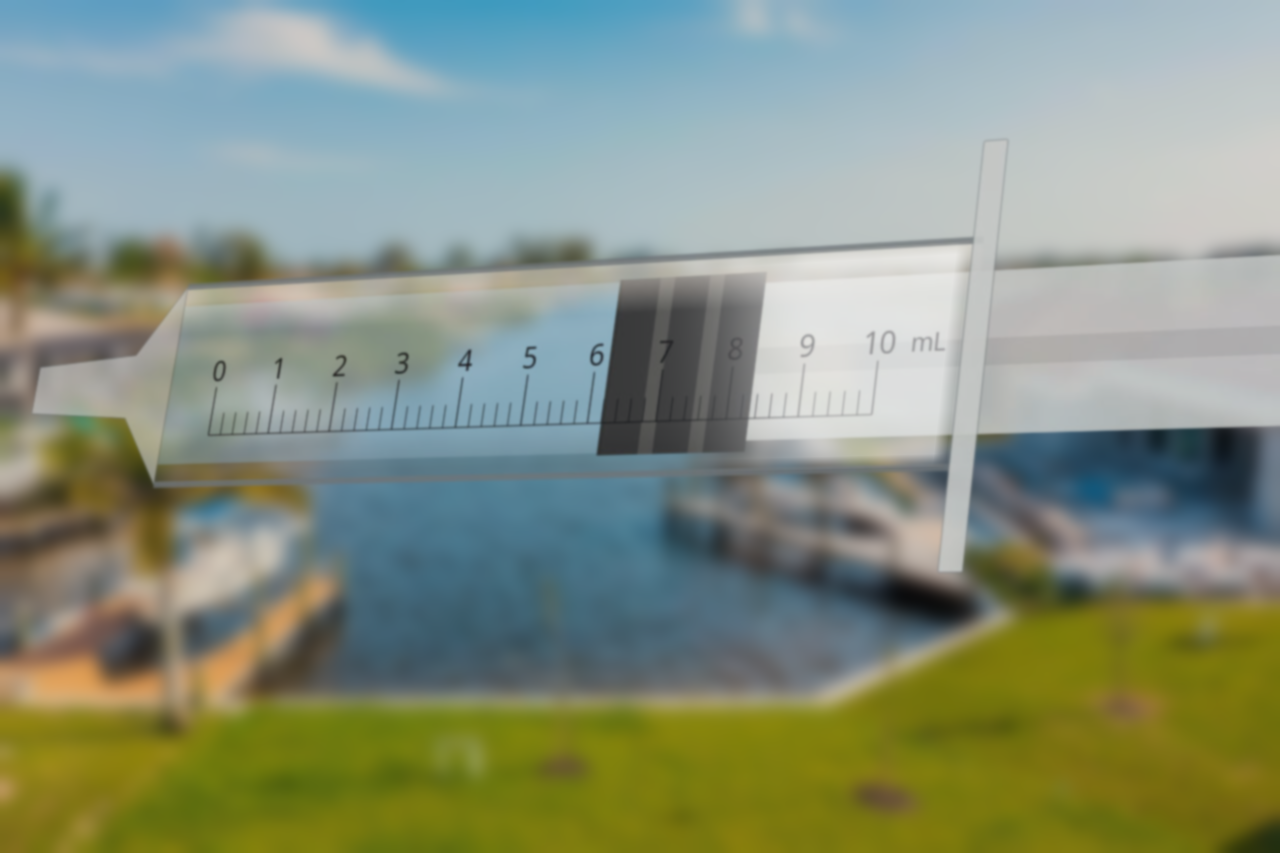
mL 6.2
